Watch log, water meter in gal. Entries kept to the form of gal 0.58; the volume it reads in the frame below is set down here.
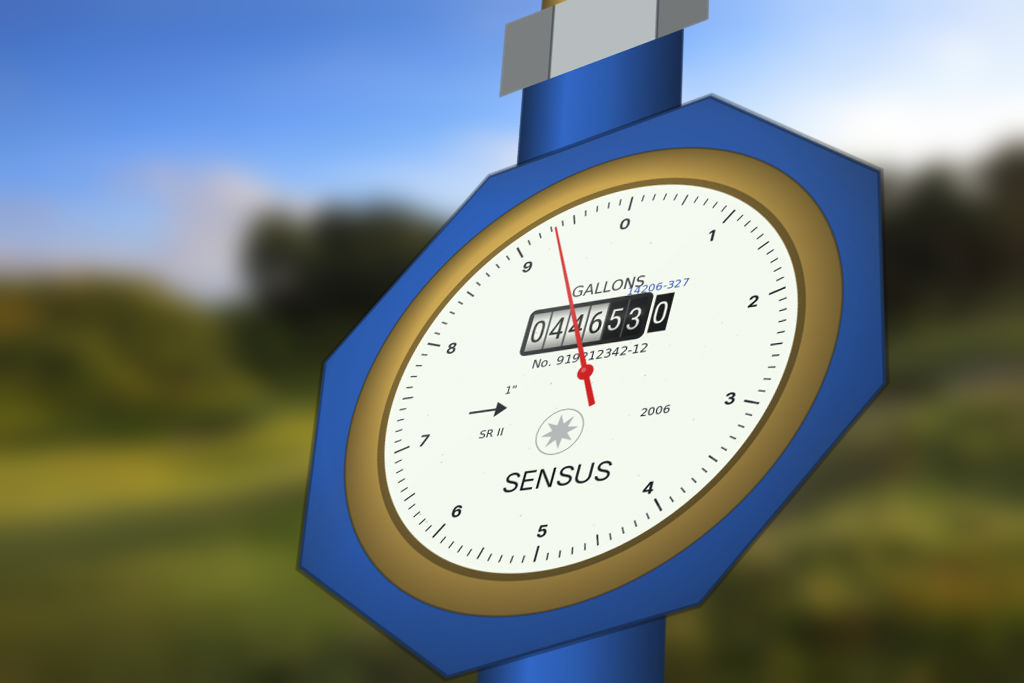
gal 446529.3
